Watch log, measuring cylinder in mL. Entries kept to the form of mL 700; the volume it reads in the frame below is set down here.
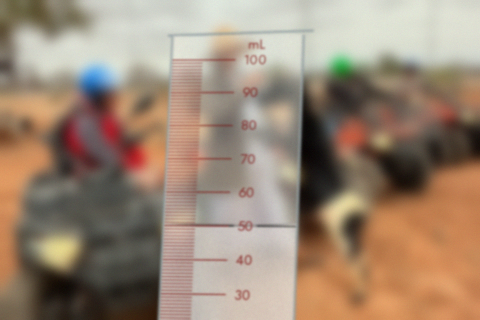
mL 50
